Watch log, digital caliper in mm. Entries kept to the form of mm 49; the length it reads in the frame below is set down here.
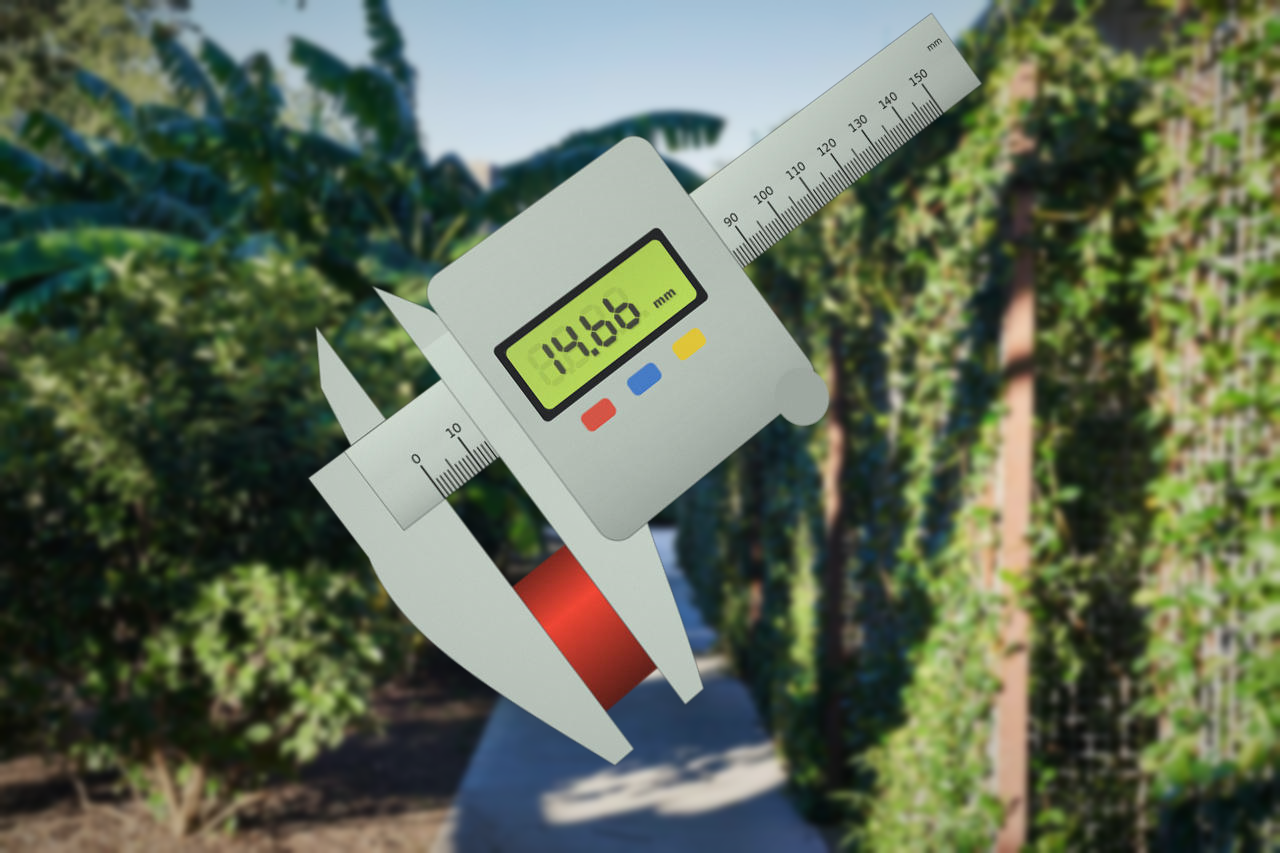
mm 14.66
